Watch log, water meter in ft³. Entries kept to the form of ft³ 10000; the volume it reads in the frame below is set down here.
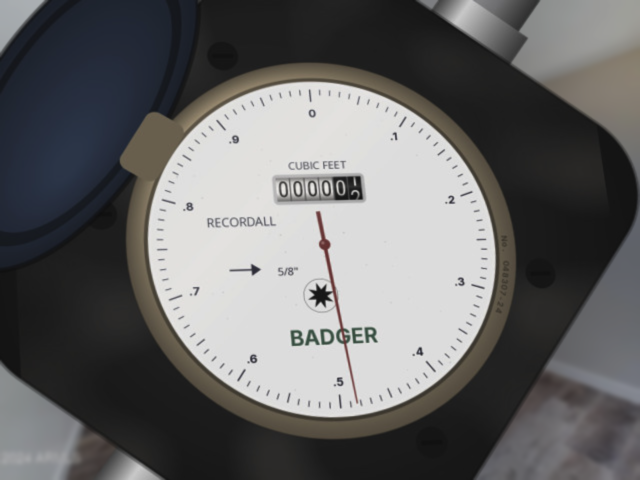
ft³ 1.48
